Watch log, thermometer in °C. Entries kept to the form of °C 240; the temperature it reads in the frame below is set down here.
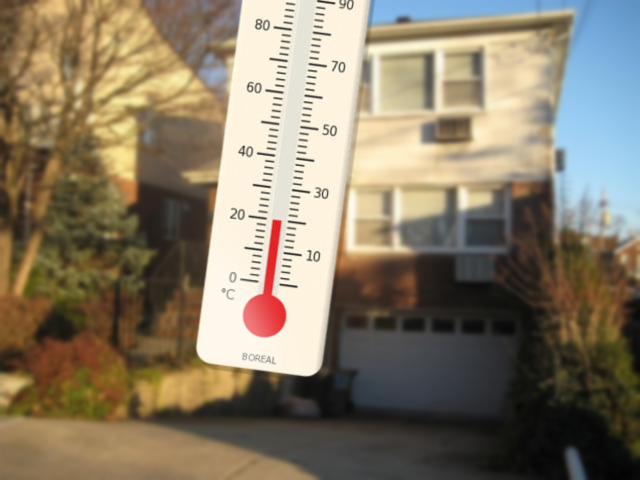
°C 20
